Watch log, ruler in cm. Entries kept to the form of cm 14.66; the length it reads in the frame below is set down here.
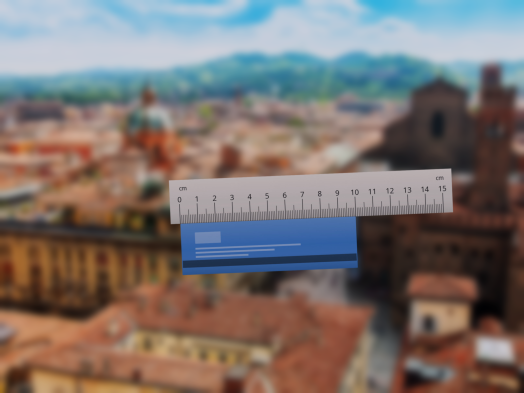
cm 10
